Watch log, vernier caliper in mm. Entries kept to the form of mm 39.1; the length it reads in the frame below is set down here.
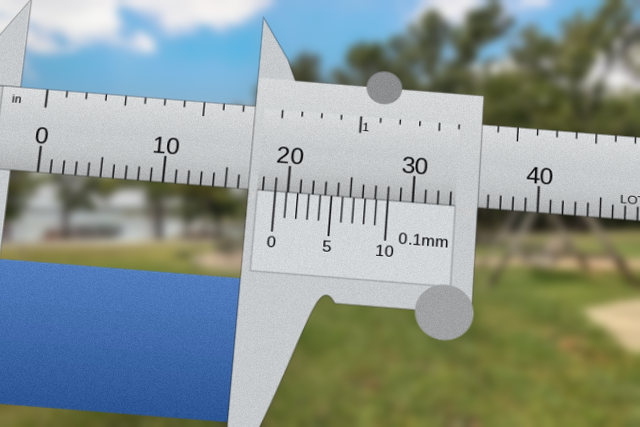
mm 19.0
